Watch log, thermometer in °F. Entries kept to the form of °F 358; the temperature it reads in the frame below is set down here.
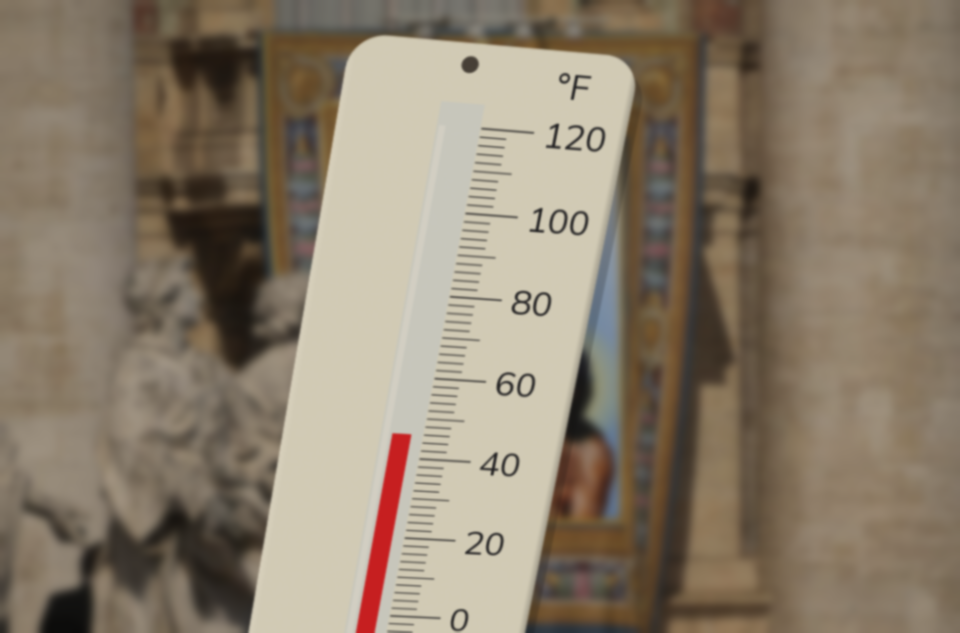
°F 46
